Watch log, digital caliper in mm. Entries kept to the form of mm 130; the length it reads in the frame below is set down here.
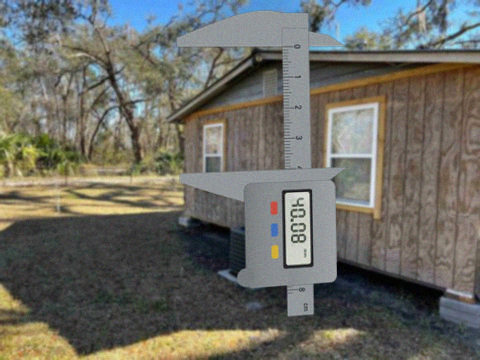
mm 40.08
